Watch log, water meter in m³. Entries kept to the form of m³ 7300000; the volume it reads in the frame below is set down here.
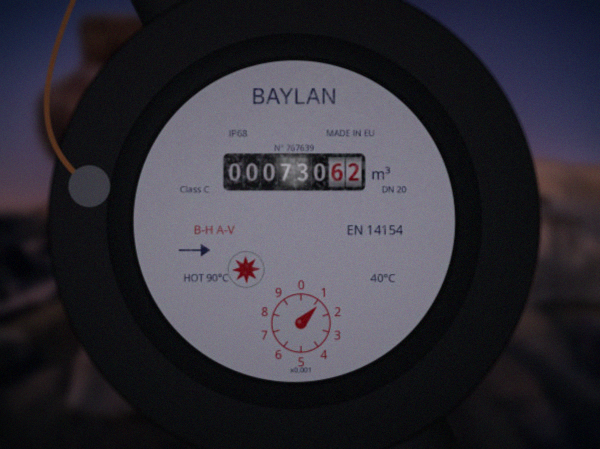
m³ 730.621
